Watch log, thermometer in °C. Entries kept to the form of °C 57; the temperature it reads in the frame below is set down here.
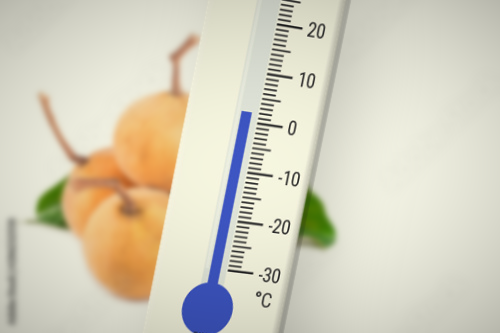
°C 2
